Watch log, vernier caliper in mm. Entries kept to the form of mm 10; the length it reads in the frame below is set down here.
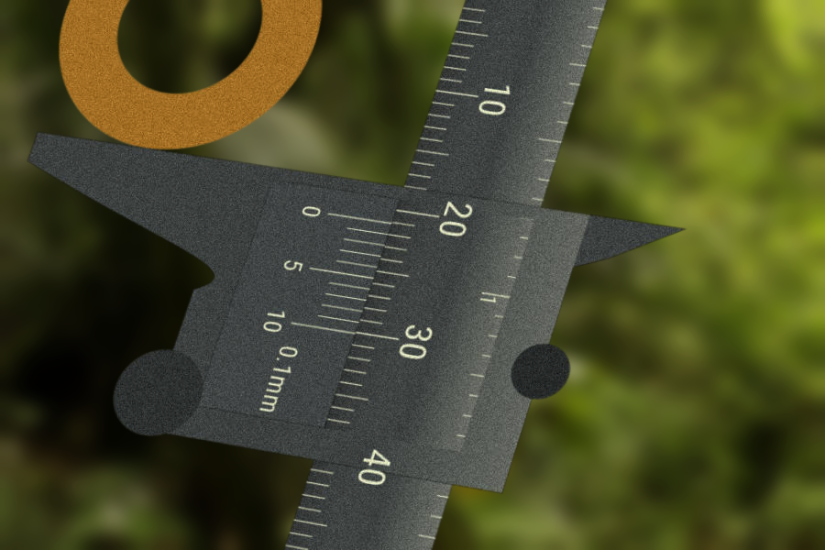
mm 21.1
